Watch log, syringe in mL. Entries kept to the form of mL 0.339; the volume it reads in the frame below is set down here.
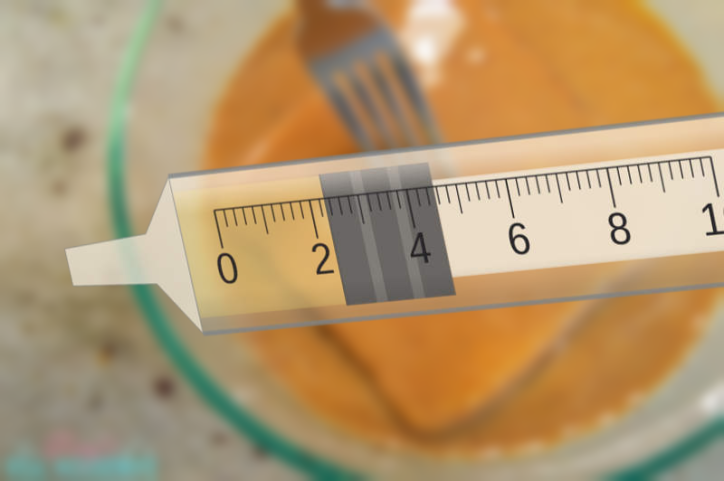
mL 2.3
